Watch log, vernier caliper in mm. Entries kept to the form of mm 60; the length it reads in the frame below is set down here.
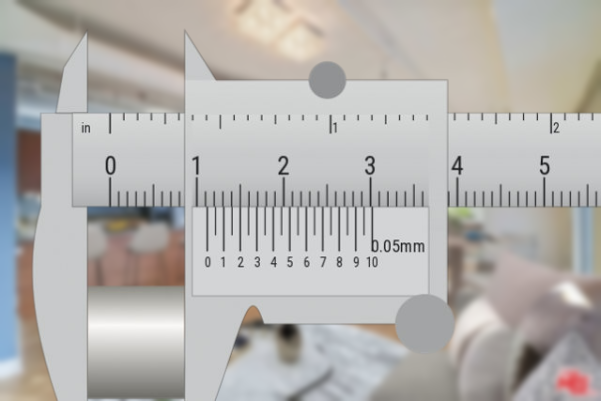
mm 11.2
